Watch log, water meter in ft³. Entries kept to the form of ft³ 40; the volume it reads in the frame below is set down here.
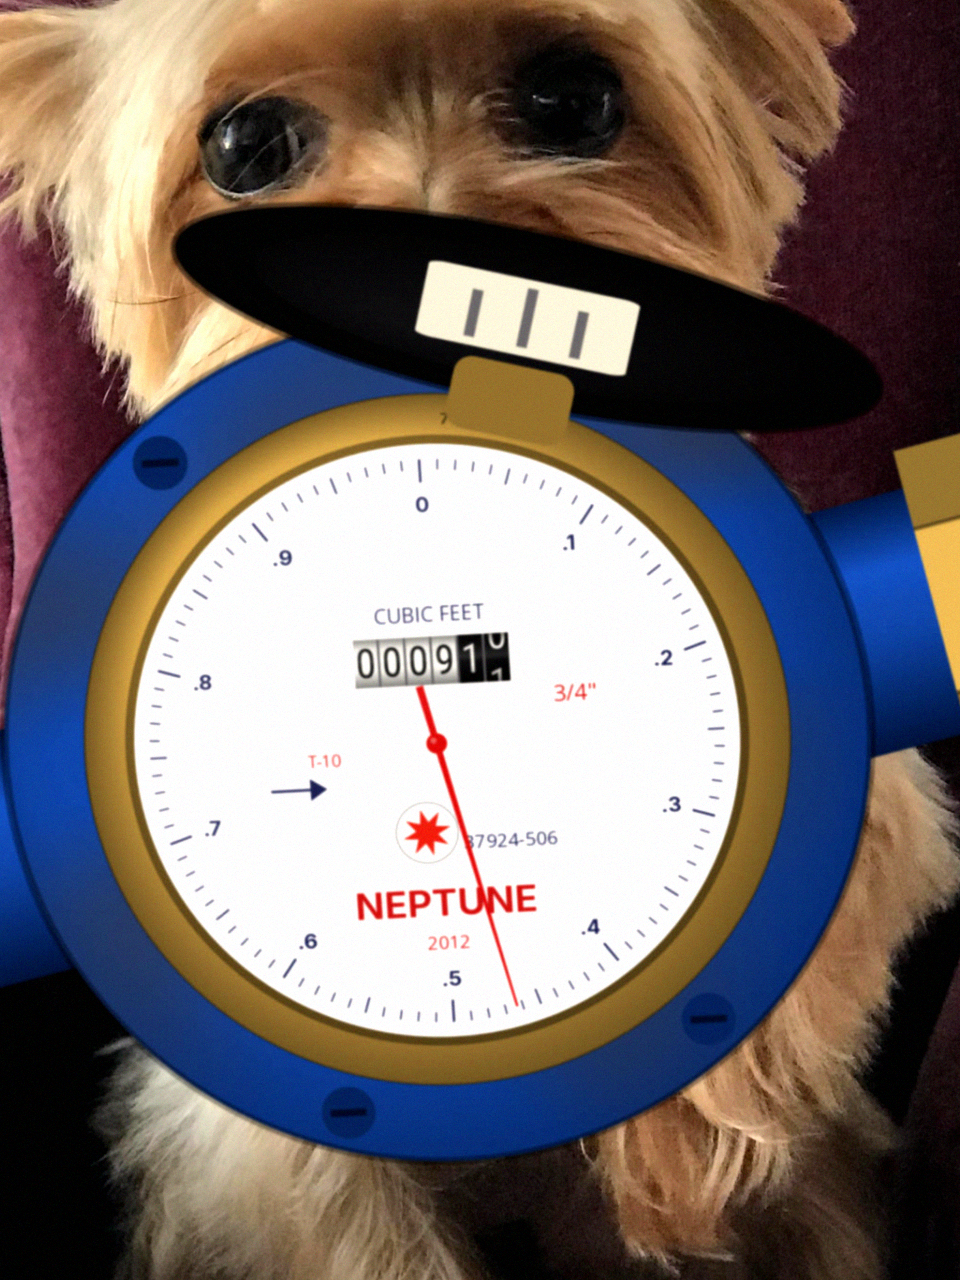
ft³ 910.46
